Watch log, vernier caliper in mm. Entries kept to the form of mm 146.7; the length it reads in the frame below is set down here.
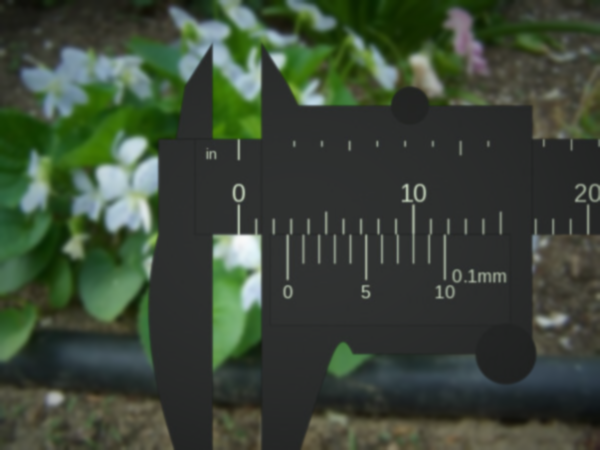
mm 2.8
